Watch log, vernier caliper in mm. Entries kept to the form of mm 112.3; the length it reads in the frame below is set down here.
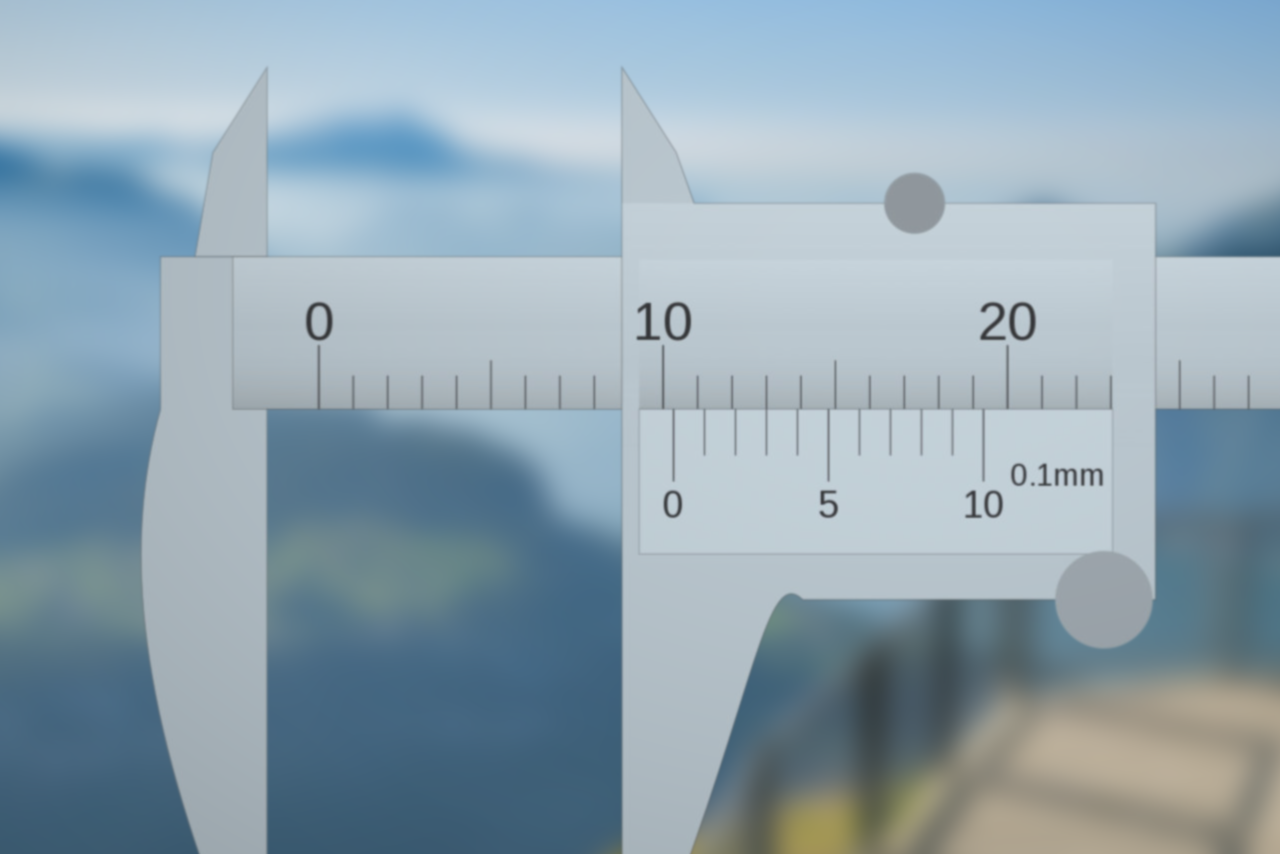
mm 10.3
